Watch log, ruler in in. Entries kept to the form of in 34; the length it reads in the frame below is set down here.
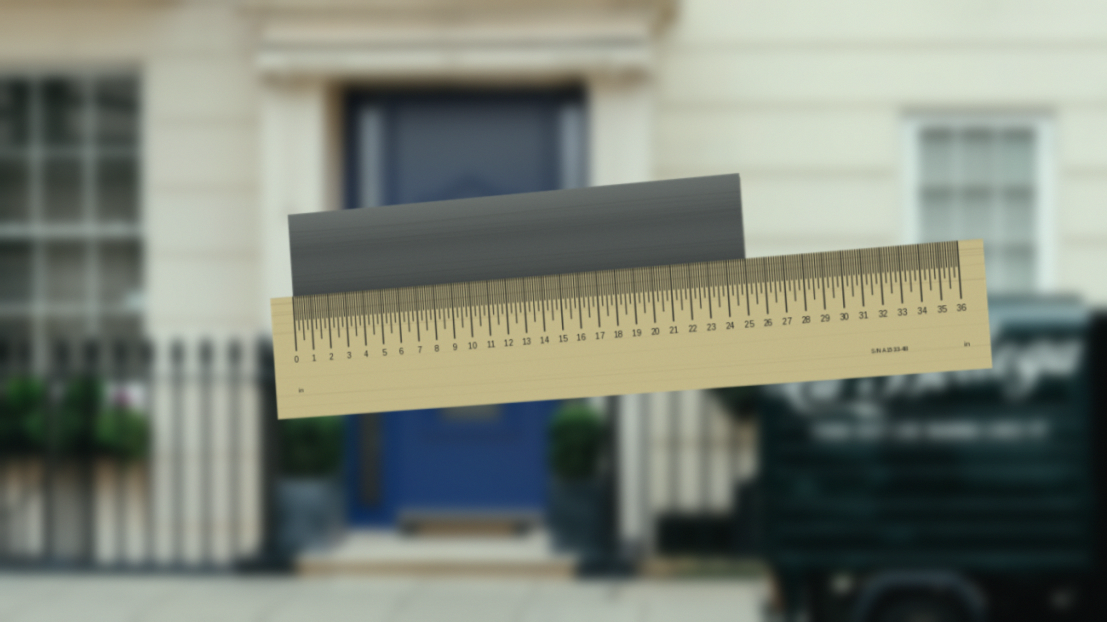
in 25
